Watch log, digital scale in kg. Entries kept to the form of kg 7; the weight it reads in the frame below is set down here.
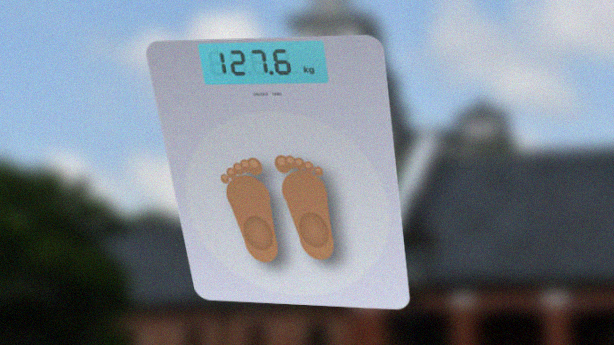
kg 127.6
